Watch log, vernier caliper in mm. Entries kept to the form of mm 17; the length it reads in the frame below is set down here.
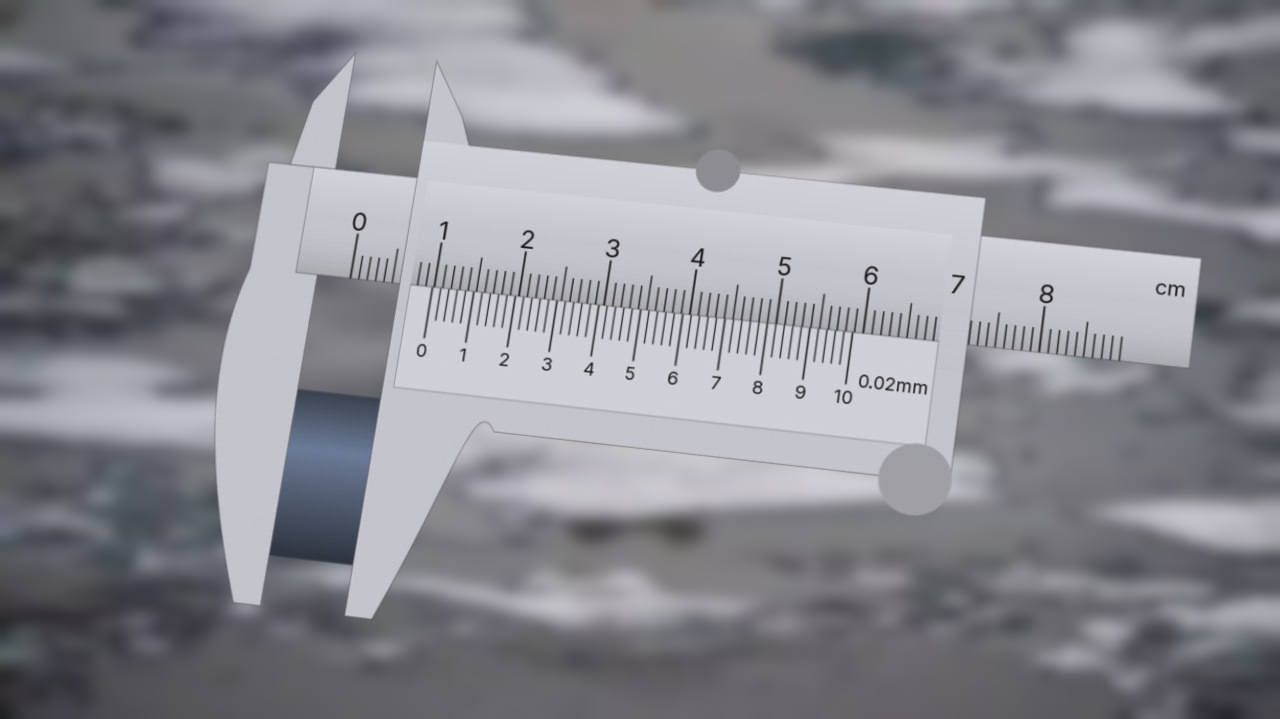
mm 9.8
